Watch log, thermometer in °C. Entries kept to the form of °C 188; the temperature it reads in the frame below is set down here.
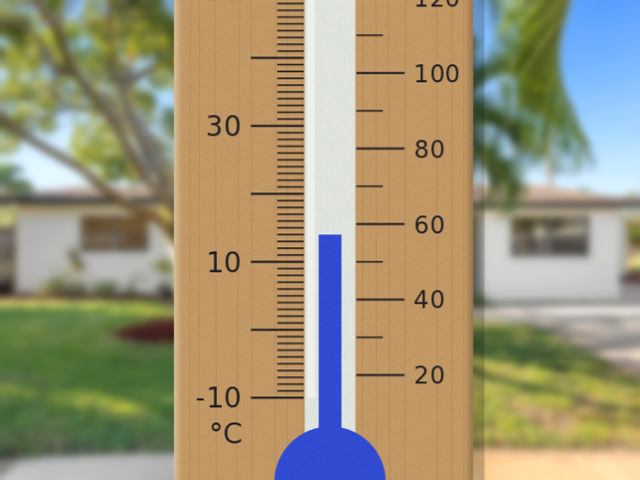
°C 14
